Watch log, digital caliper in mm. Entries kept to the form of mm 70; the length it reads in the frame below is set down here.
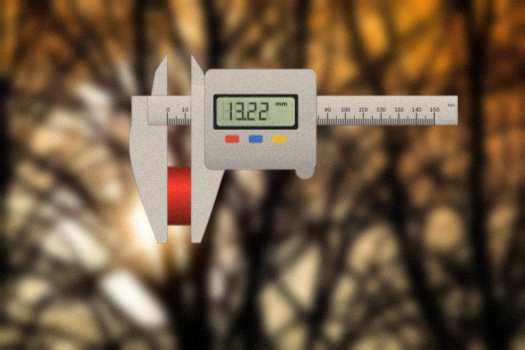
mm 13.22
